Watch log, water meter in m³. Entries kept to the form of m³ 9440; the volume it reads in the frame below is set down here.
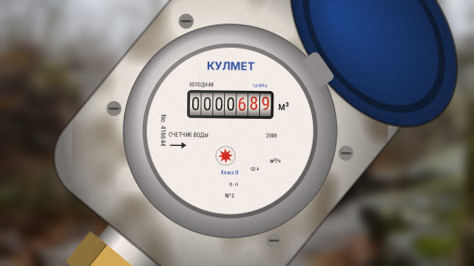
m³ 0.689
